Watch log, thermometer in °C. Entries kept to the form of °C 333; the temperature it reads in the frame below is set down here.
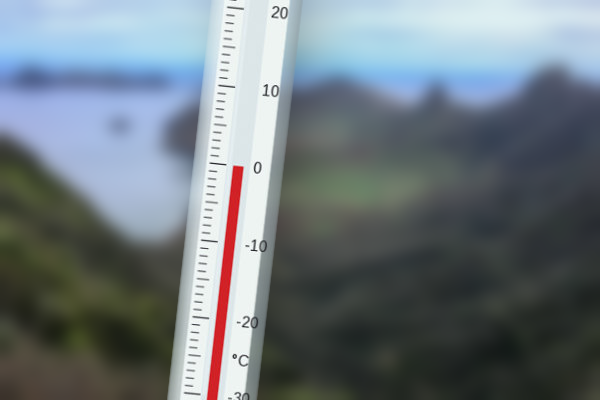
°C 0
